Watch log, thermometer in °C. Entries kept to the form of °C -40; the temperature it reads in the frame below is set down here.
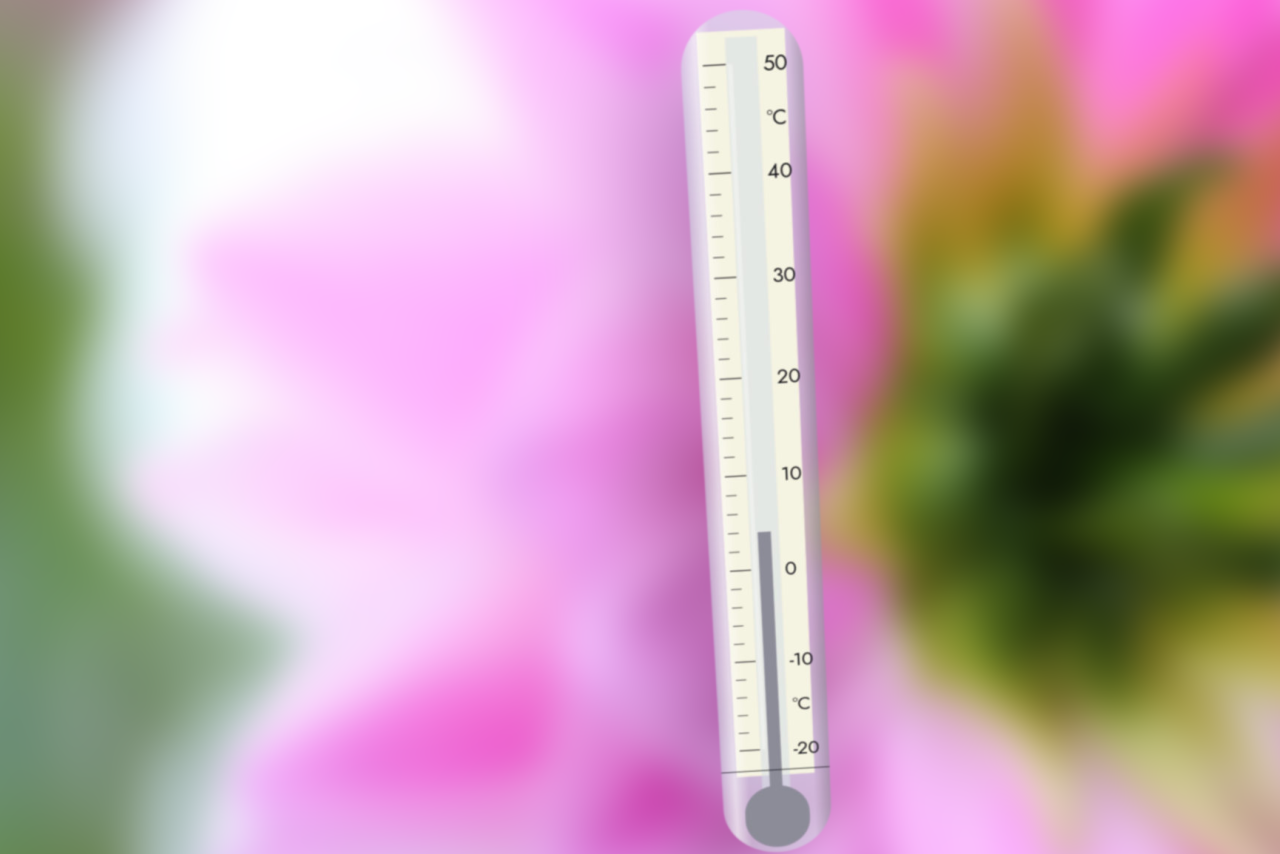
°C 4
